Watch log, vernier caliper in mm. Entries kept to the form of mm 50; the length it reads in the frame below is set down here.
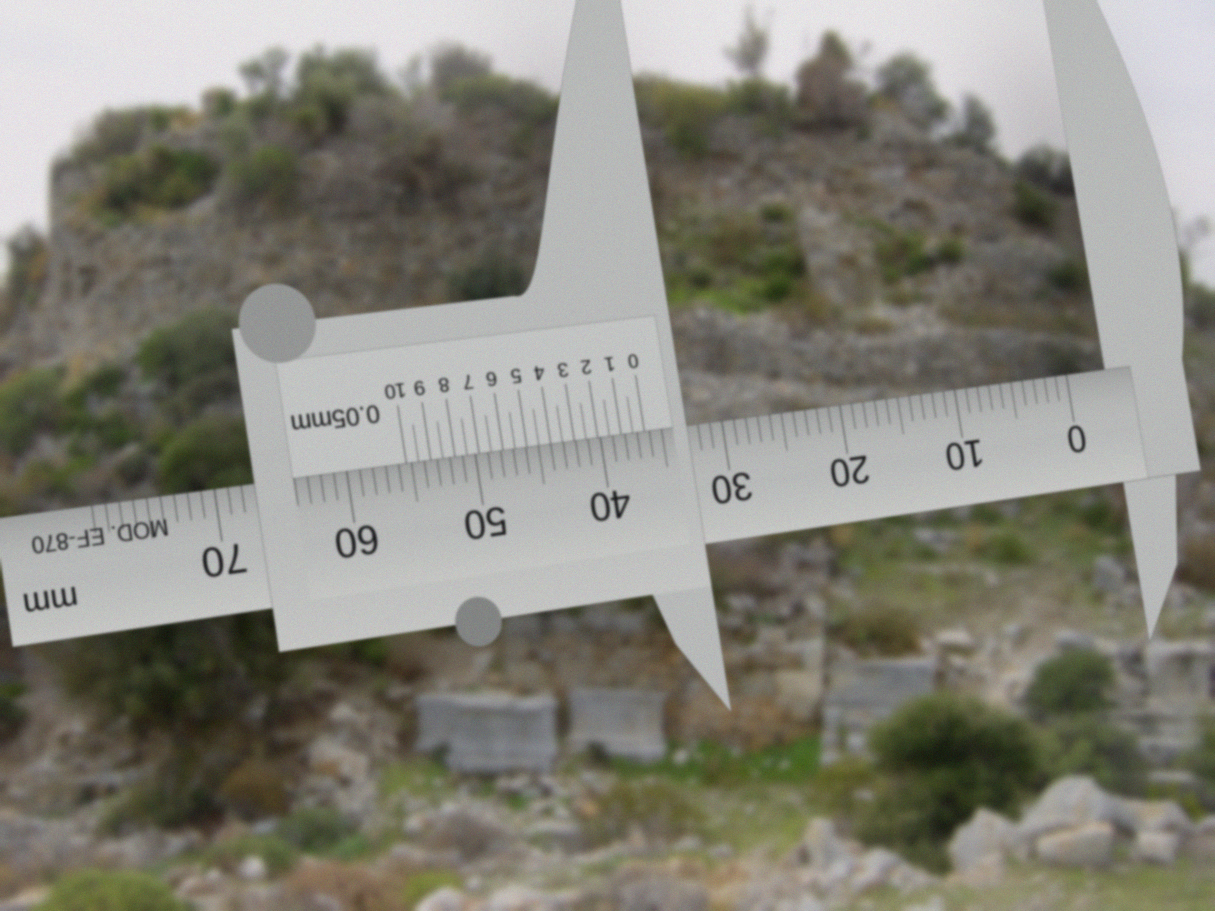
mm 36.4
